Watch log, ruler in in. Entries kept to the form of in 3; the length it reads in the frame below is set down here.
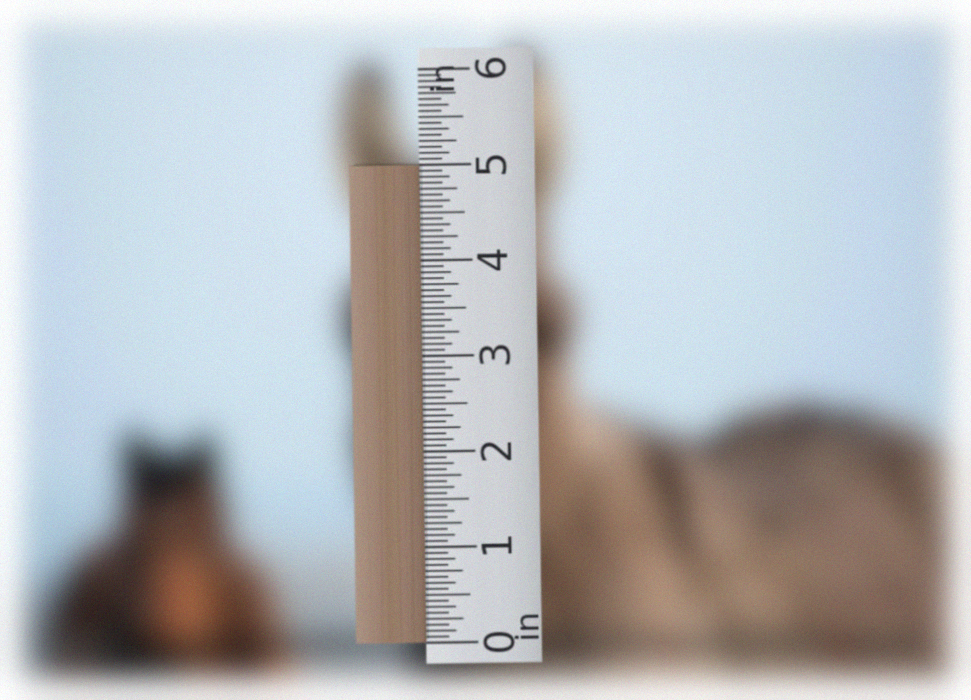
in 5
